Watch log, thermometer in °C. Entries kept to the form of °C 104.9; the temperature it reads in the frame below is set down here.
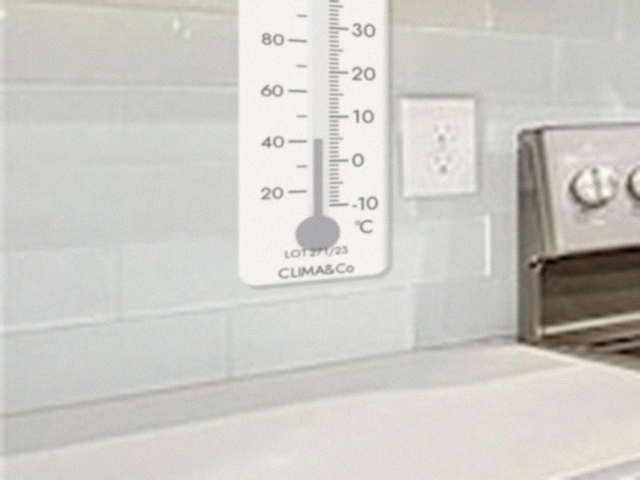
°C 5
